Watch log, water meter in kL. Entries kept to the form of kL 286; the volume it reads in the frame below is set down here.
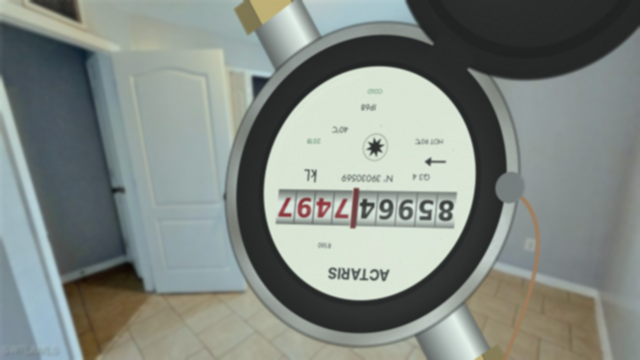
kL 85964.7497
